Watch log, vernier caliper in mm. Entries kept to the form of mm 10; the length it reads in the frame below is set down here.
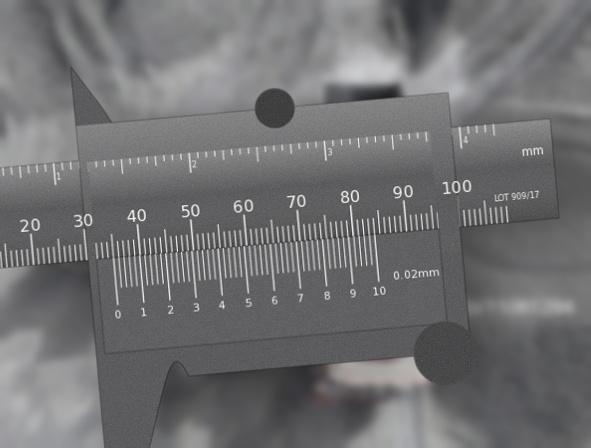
mm 35.0
